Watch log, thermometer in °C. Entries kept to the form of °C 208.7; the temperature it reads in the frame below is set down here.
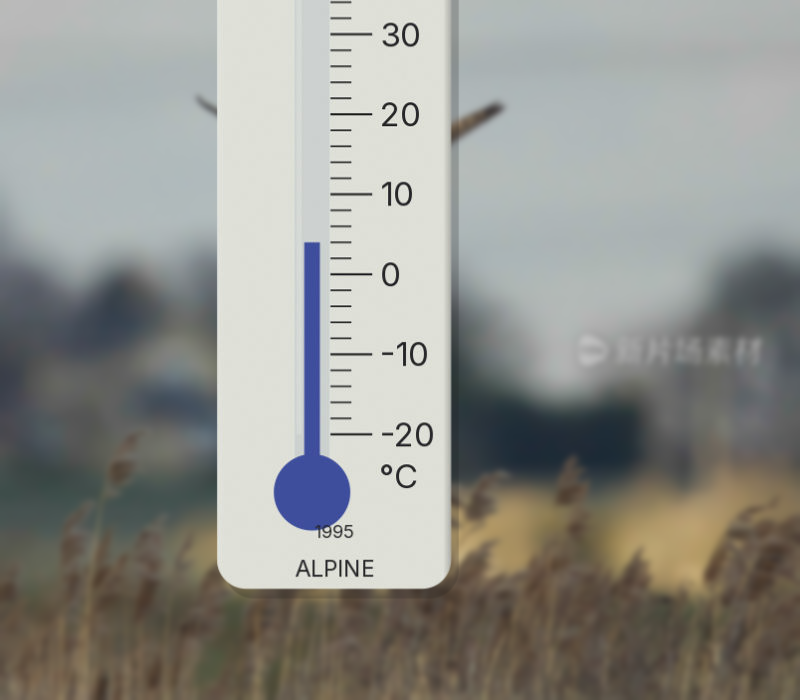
°C 4
